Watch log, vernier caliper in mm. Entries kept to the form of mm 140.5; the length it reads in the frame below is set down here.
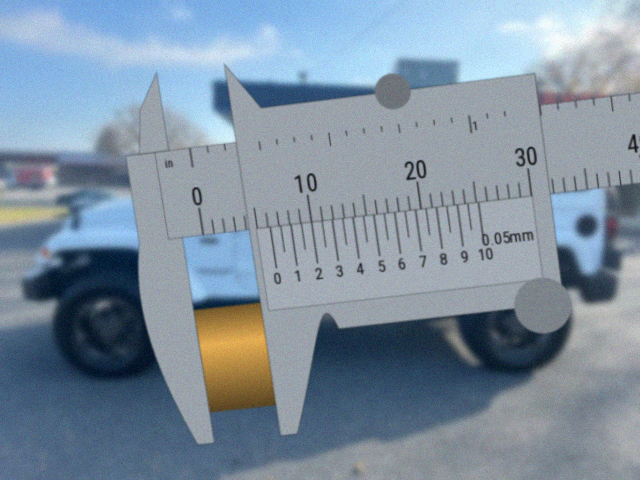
mm 6.2
